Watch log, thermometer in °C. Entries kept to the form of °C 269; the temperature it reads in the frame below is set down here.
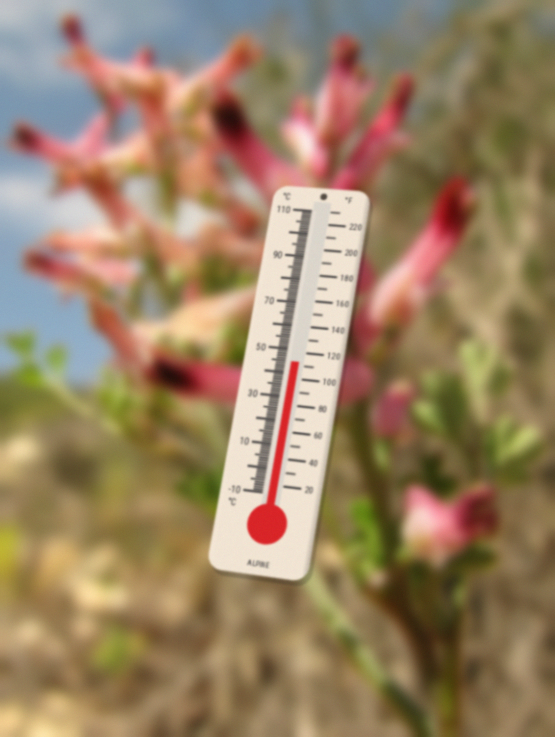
°C 45
